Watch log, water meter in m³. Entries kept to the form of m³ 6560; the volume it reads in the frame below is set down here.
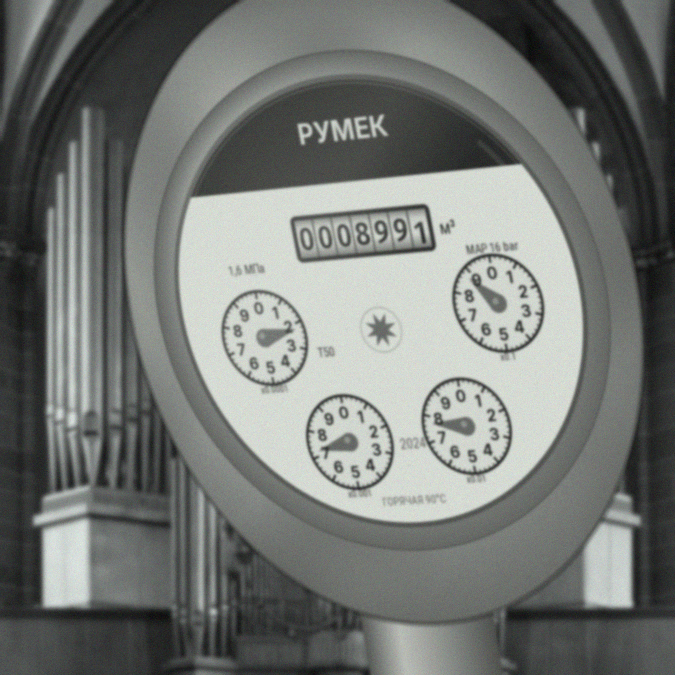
m³ 8990.8772
